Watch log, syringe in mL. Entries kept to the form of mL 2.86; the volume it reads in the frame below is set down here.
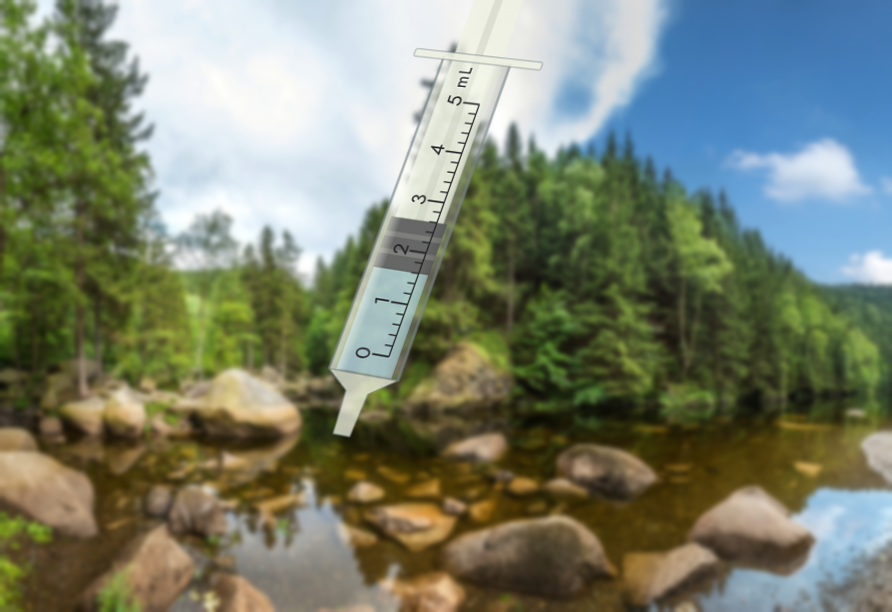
mL 1.6
